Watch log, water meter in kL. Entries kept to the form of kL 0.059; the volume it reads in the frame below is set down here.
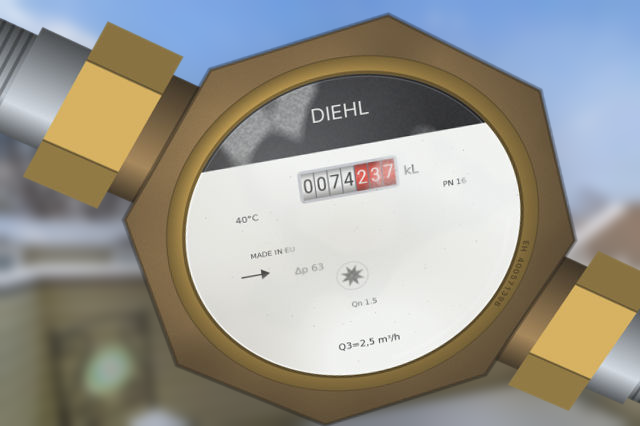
kL 74.237
